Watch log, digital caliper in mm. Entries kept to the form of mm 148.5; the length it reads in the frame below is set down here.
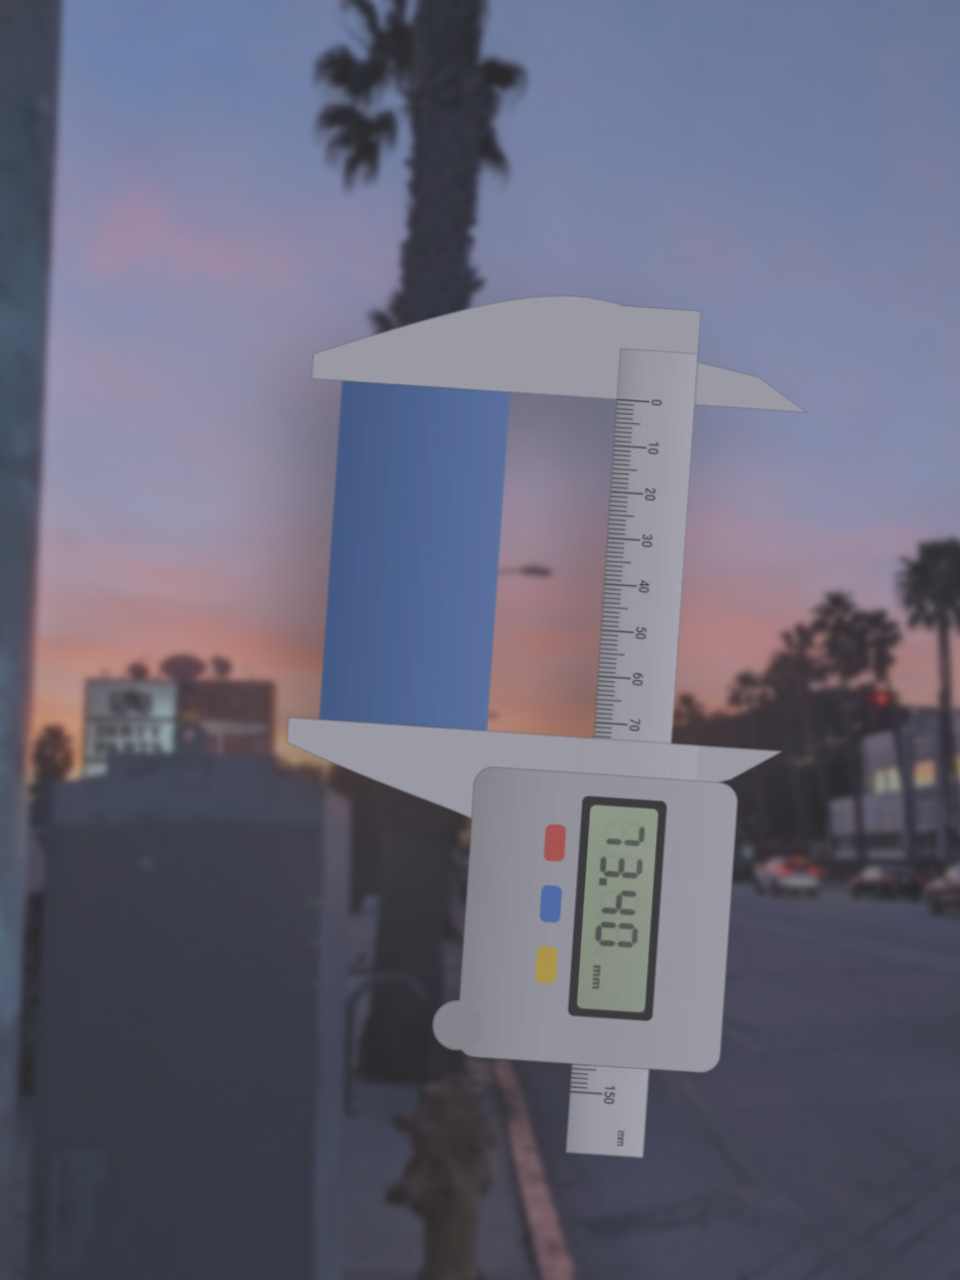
mm 73.40
